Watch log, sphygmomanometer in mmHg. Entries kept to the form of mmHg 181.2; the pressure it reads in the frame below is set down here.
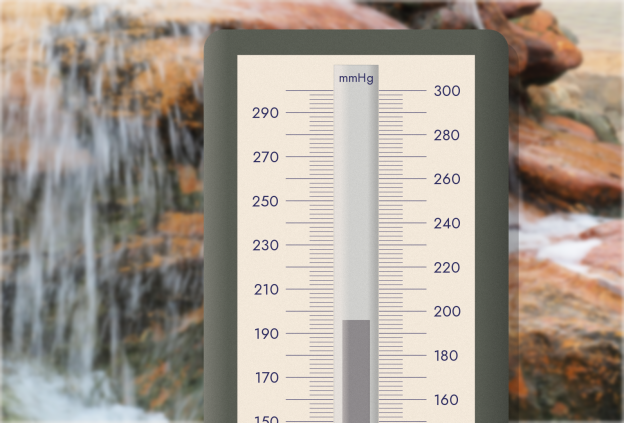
mmHg 196
